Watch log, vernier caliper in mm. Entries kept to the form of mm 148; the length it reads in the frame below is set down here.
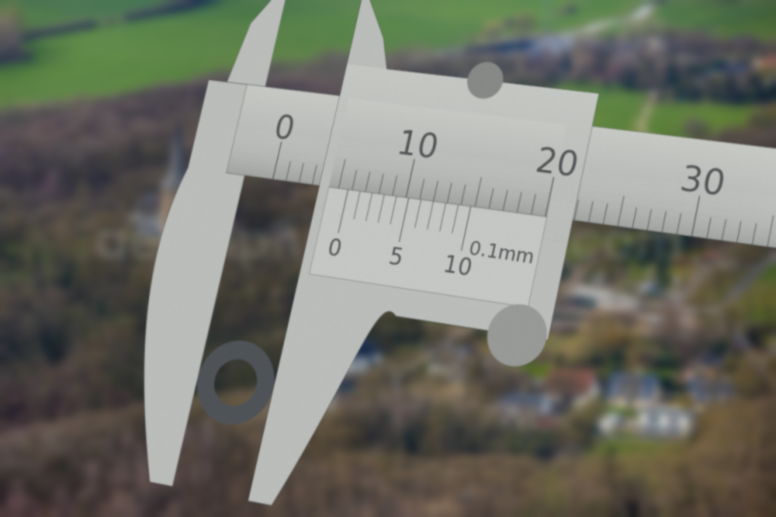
mm 5.7
